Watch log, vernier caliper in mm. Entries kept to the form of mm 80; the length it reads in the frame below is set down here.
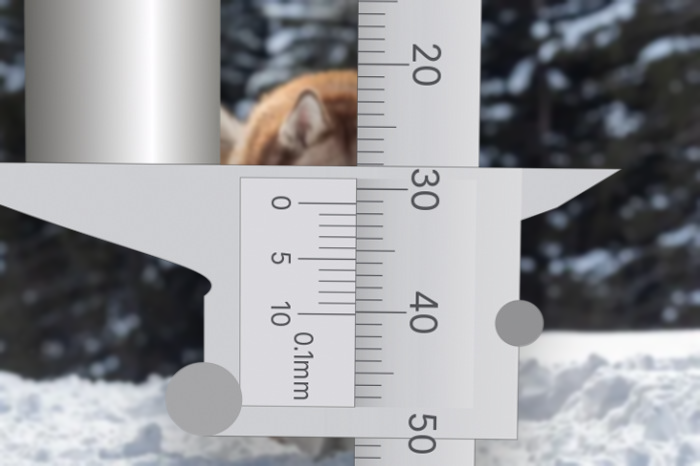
mm 31.2
